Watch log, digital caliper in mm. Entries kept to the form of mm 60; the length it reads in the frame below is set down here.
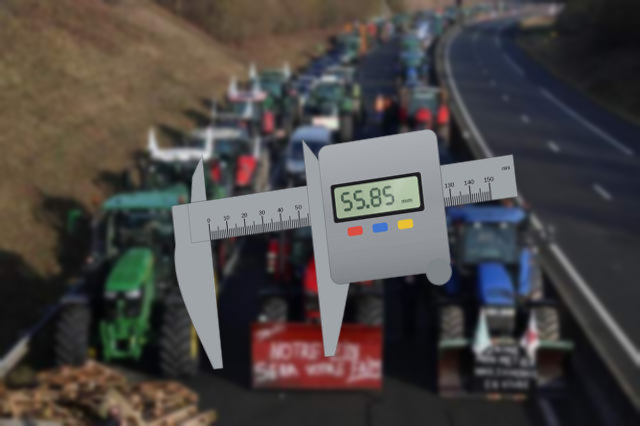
mm 55.85
